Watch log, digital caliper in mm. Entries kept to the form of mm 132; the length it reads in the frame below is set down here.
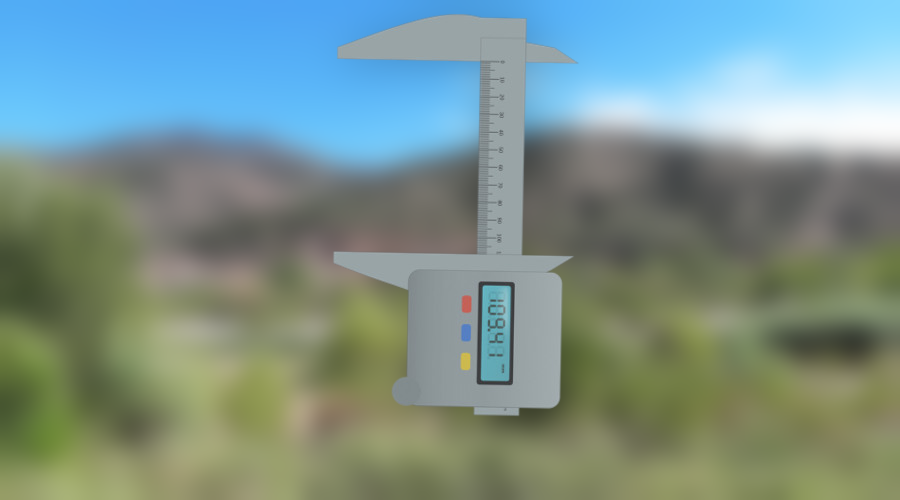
mm 109.41
